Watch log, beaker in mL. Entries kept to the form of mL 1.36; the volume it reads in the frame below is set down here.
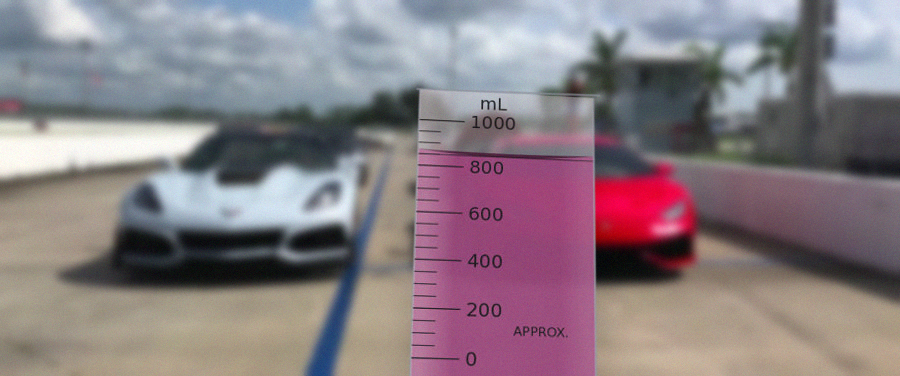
mL 850
